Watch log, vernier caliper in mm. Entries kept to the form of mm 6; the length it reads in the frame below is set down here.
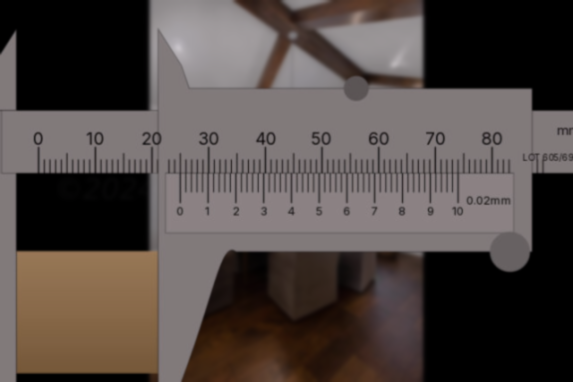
mm 25.0
